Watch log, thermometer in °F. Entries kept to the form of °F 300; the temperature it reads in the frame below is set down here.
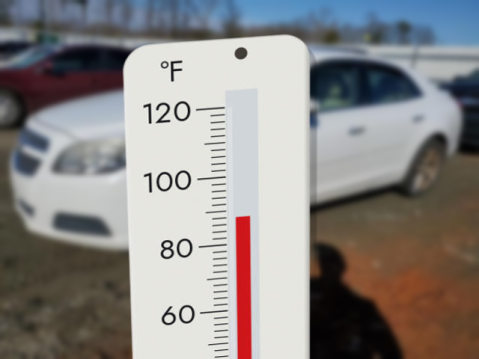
°F 88
